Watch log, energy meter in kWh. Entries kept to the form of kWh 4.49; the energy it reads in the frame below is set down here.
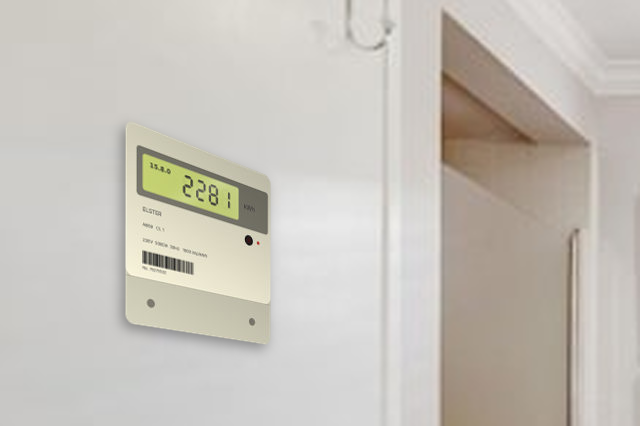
kWh 2281
